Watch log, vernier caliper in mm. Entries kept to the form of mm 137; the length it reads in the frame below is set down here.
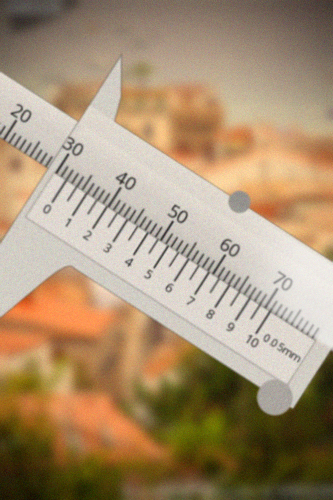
mm 32.0
